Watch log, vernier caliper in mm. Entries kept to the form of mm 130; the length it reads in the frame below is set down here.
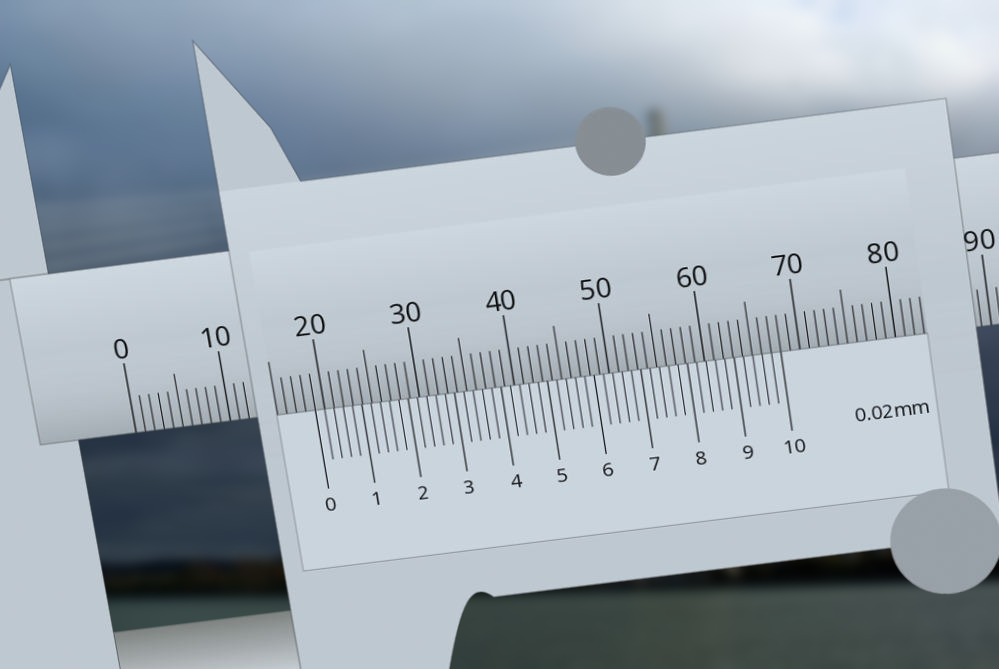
mm 19.0
